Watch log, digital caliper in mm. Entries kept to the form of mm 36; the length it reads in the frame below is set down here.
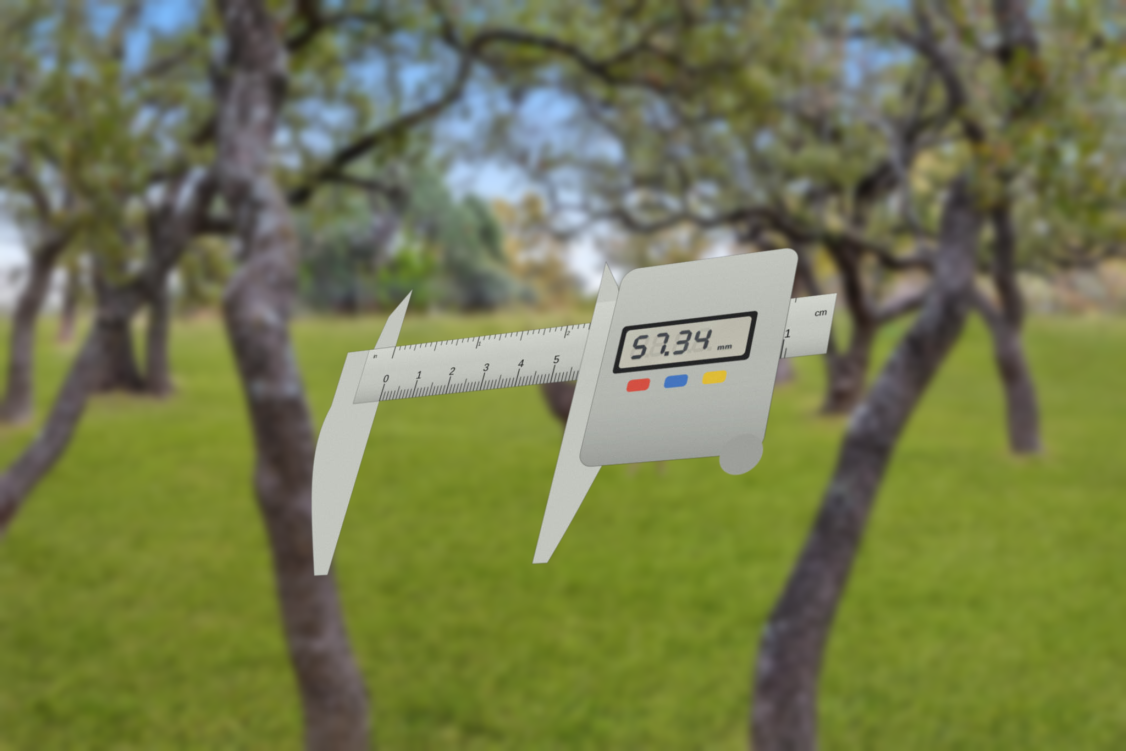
mm 57.34
